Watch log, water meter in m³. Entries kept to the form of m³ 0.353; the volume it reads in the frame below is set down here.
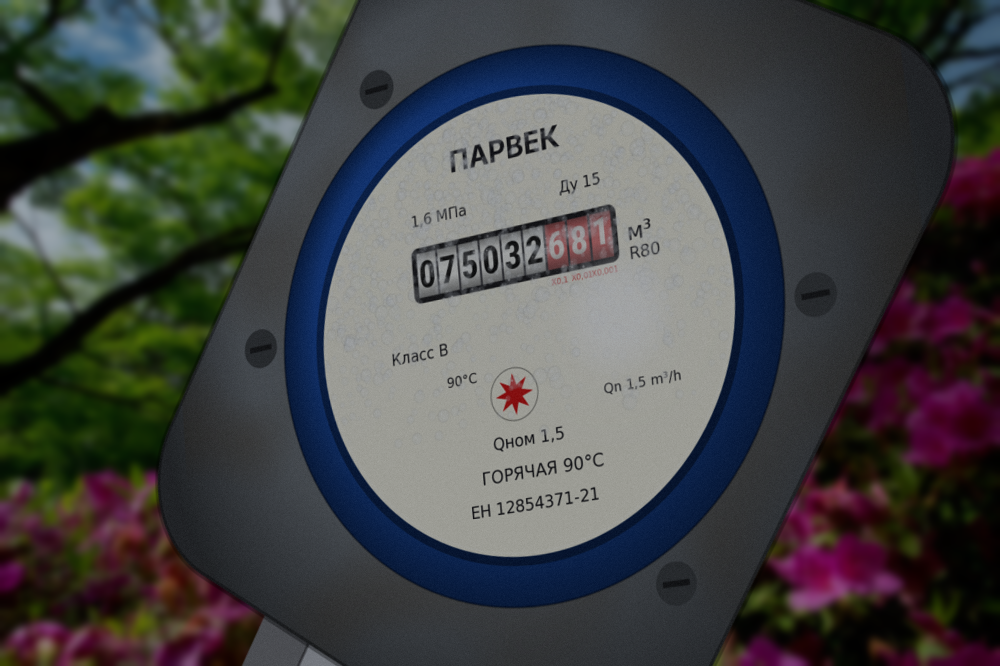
m³ 75032.681
